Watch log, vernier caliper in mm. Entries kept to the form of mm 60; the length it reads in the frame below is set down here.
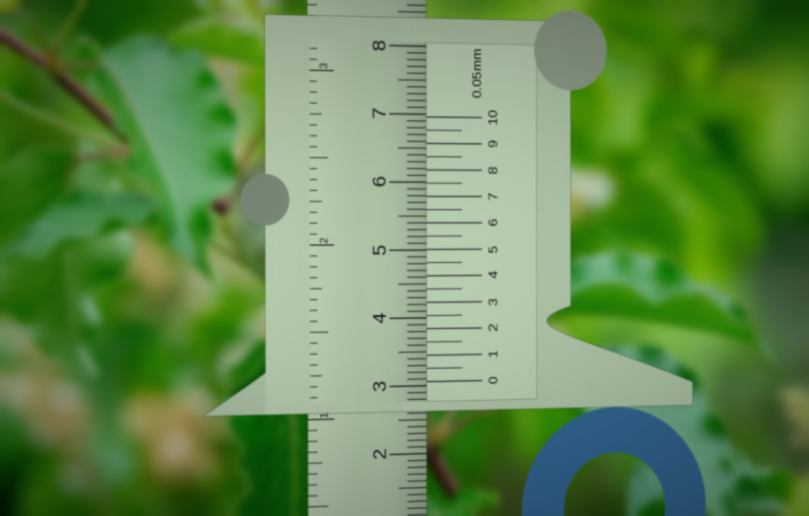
mm 30.6
